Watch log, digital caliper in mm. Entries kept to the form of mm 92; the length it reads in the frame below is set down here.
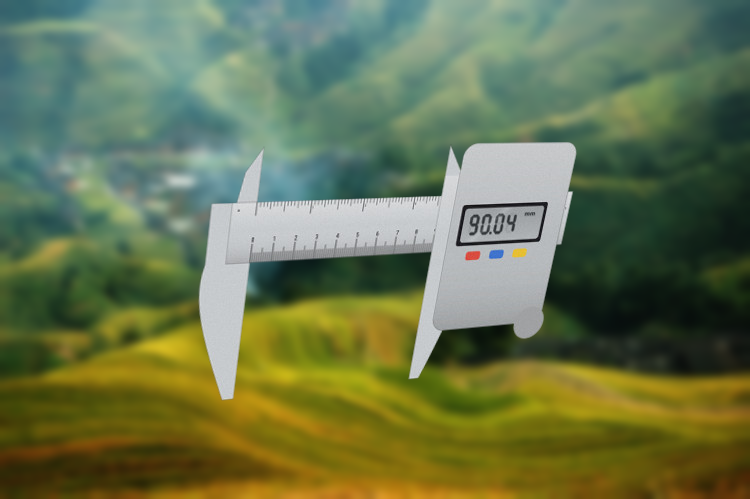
mm 90.04
